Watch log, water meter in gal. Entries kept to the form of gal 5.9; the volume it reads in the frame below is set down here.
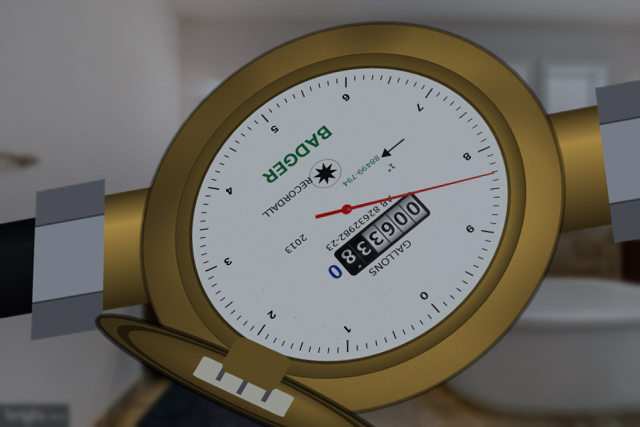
gal 63378.3
